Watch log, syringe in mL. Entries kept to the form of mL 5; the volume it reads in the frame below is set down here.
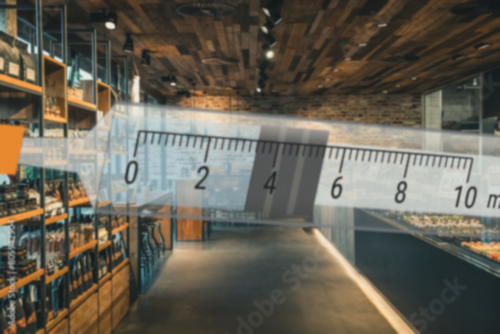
mL 3.4
